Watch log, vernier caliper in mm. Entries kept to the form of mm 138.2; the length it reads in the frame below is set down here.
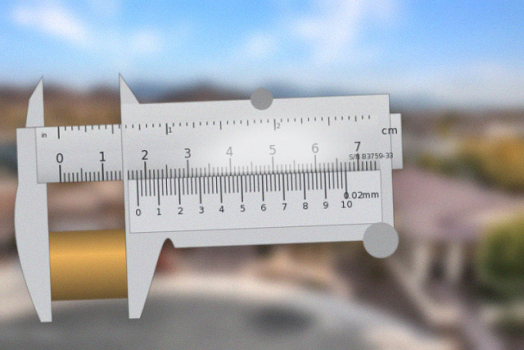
mm 18.0
